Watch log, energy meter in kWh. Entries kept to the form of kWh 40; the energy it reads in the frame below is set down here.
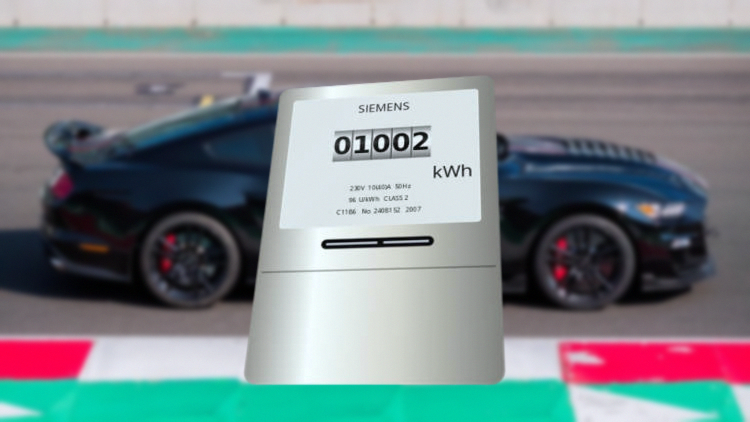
kWh 1002
